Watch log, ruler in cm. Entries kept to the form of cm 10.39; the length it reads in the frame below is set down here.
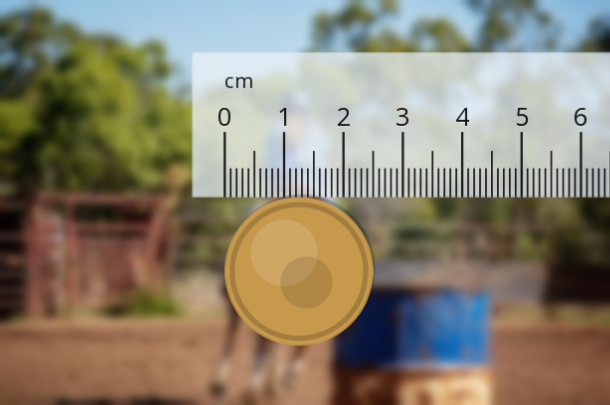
cm 2.5
